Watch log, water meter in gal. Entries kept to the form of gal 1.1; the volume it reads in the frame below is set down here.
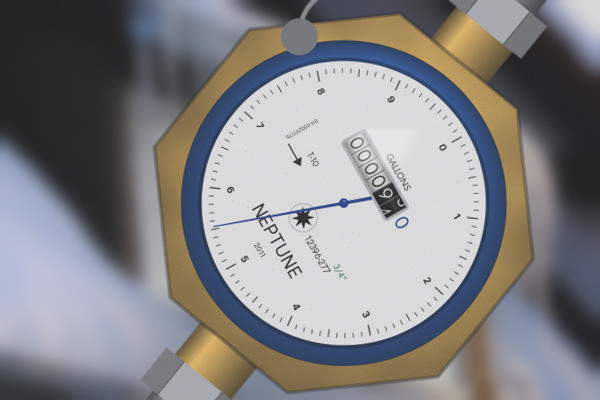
gal 935.5
